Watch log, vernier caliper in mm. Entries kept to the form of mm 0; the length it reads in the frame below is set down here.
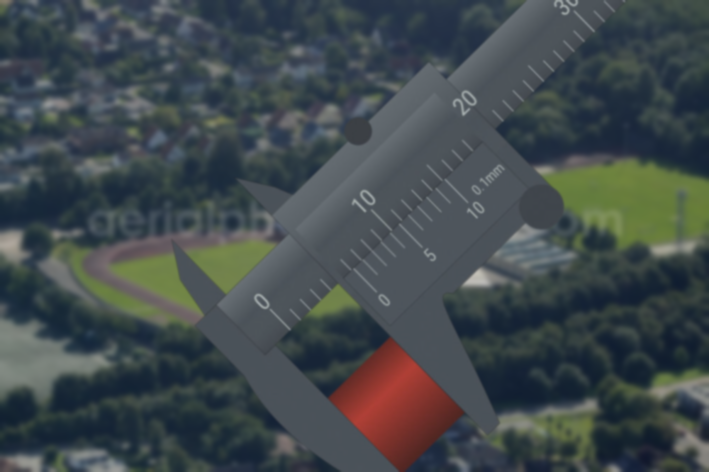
mm 6.2
